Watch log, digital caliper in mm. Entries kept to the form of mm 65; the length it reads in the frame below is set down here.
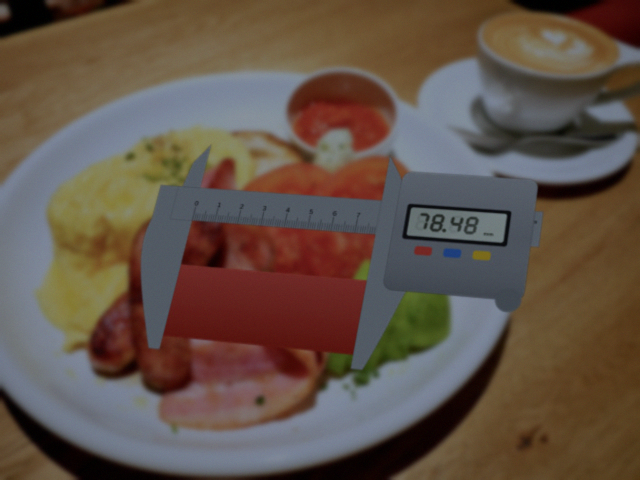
mm 78.48
